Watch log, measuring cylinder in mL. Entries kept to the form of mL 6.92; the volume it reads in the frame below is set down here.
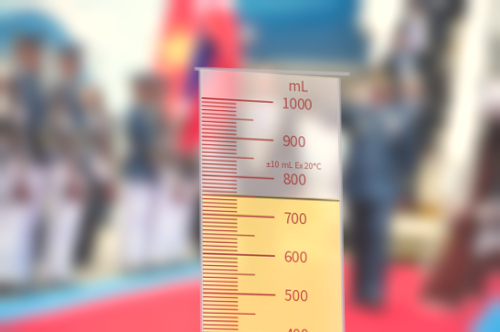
mL 750
